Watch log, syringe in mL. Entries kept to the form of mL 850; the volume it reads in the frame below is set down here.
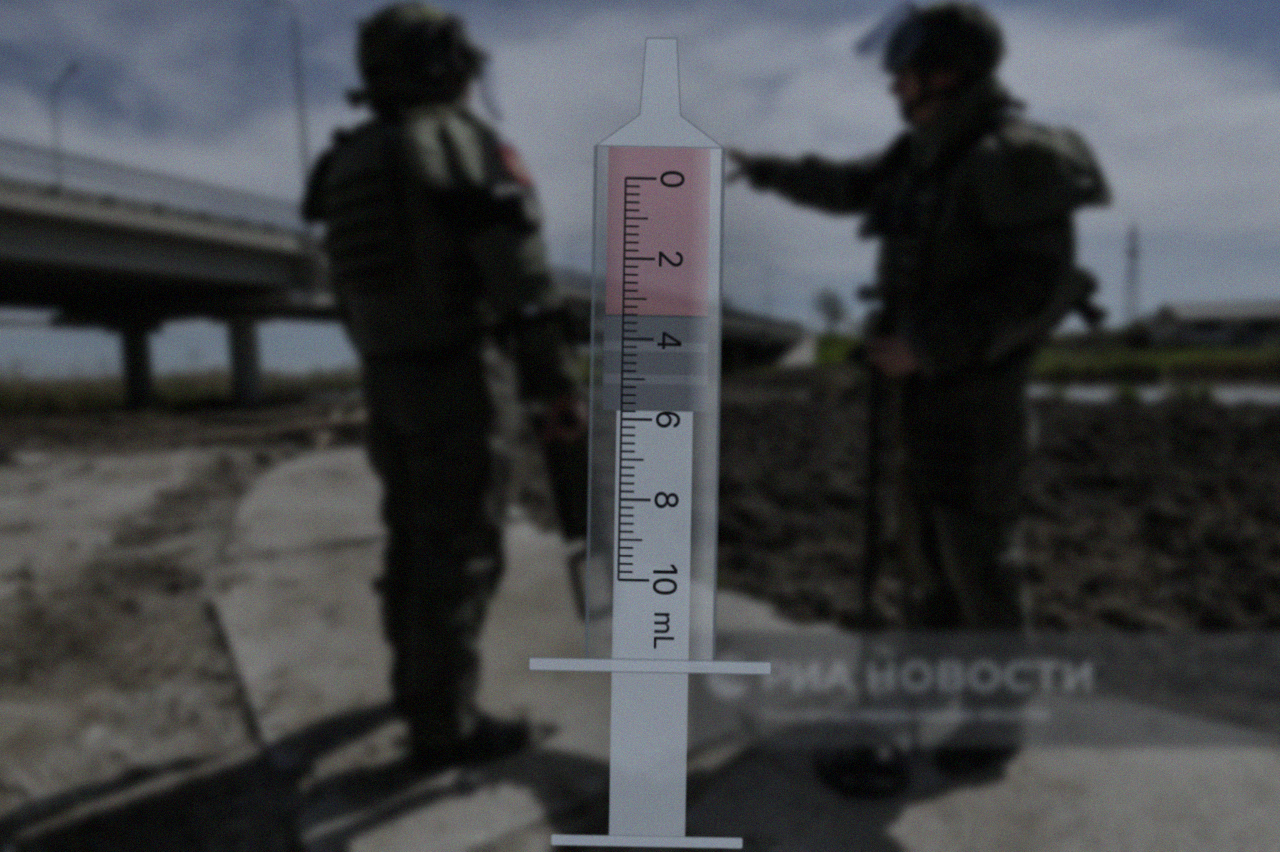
mL 3.4
